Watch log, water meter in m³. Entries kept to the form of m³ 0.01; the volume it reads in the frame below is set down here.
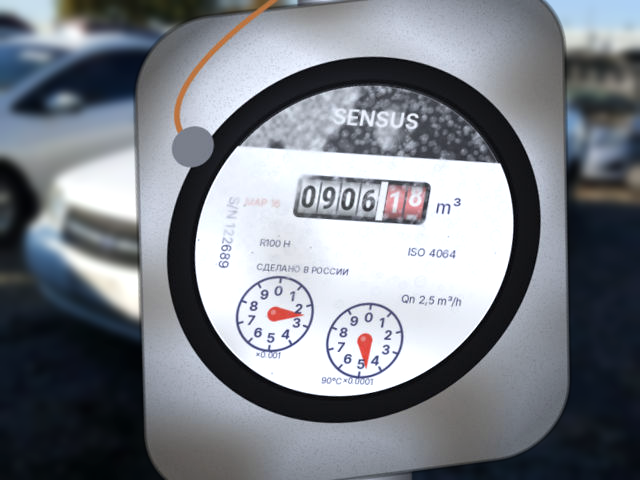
m³ 906.1824
